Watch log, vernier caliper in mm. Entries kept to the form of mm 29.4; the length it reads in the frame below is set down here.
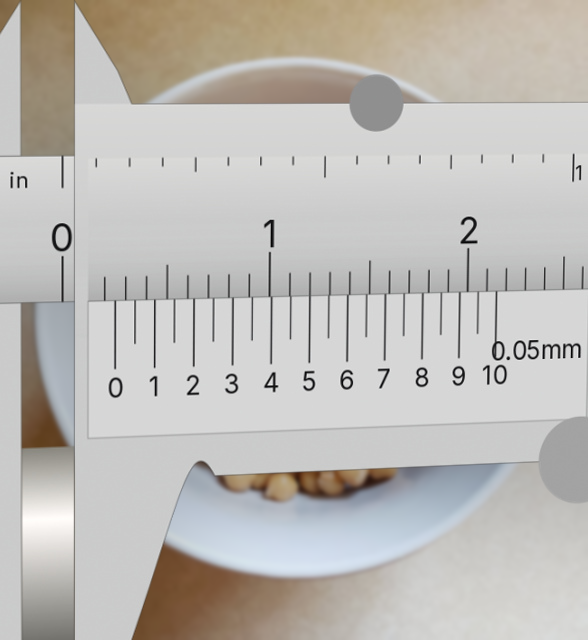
mm 2.5
